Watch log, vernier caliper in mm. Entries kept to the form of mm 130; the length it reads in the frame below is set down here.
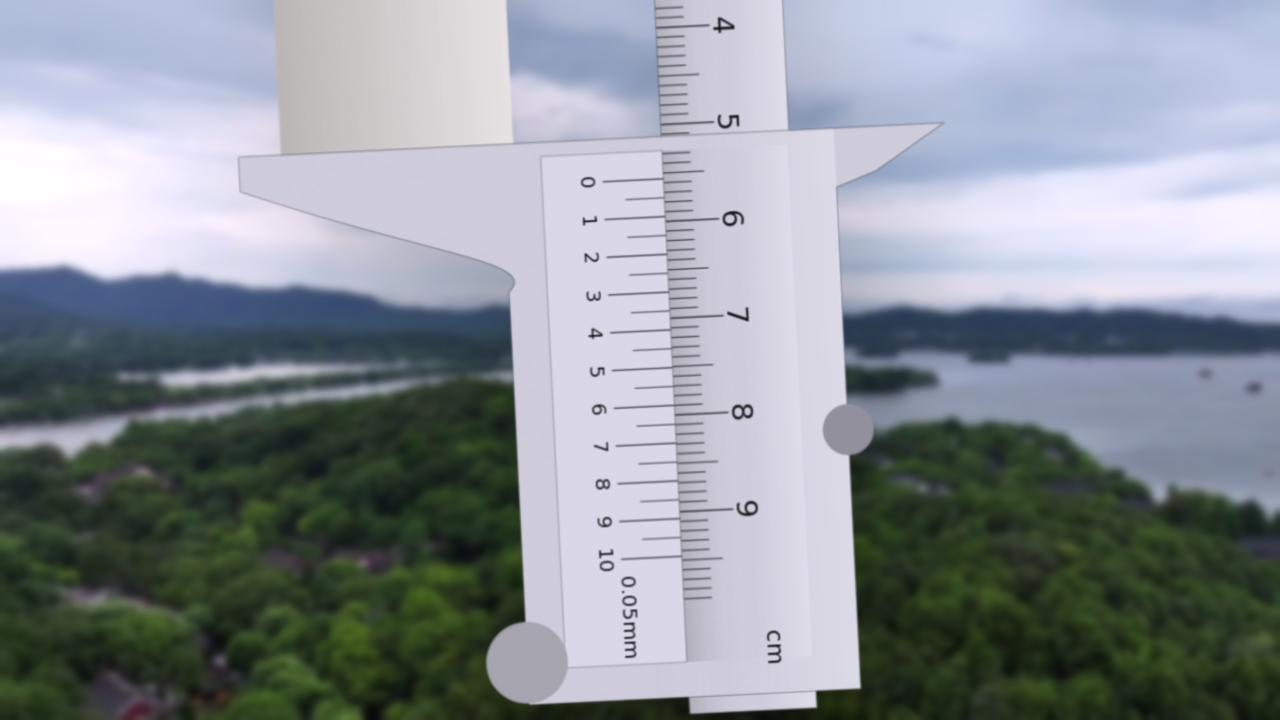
mm 55.6
